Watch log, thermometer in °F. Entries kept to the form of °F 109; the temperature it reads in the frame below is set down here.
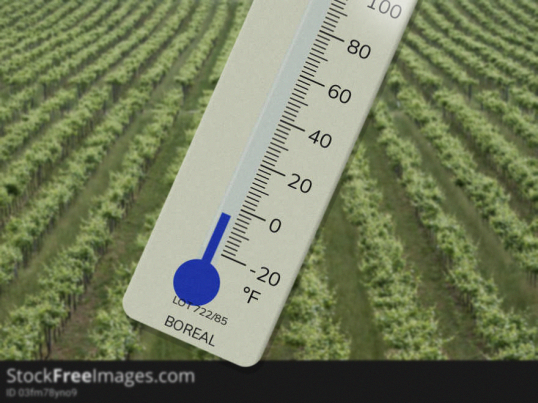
°F -4
